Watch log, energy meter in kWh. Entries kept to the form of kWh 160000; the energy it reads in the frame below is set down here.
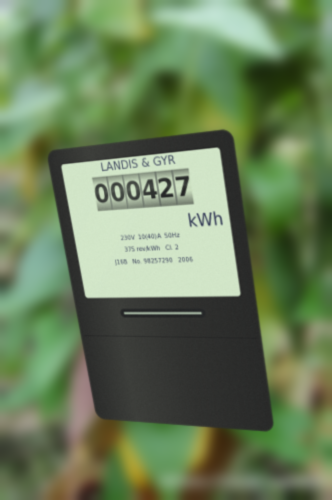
kWh 427
